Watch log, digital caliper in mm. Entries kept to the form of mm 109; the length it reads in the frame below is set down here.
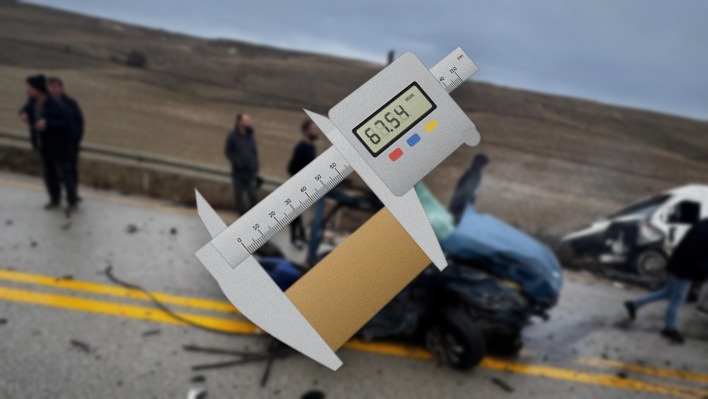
mm 67.54
